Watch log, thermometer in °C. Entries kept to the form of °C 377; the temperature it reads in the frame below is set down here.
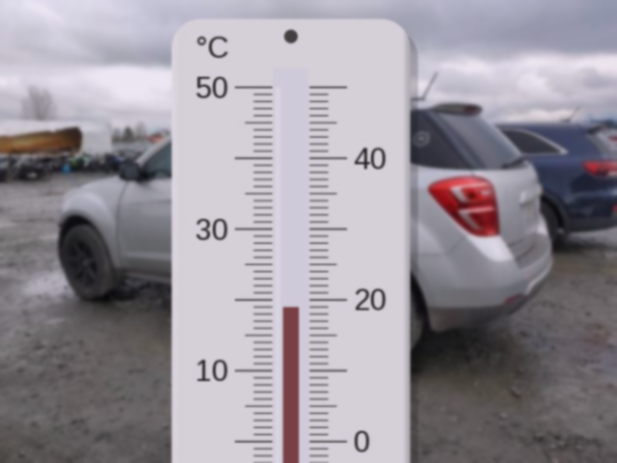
°C 19
